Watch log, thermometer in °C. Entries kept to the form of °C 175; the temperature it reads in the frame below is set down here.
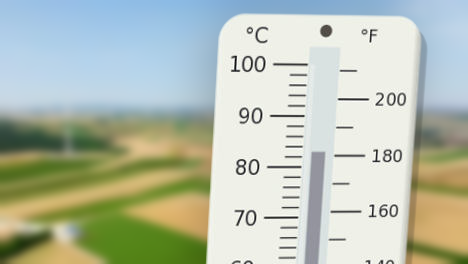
°C 83
